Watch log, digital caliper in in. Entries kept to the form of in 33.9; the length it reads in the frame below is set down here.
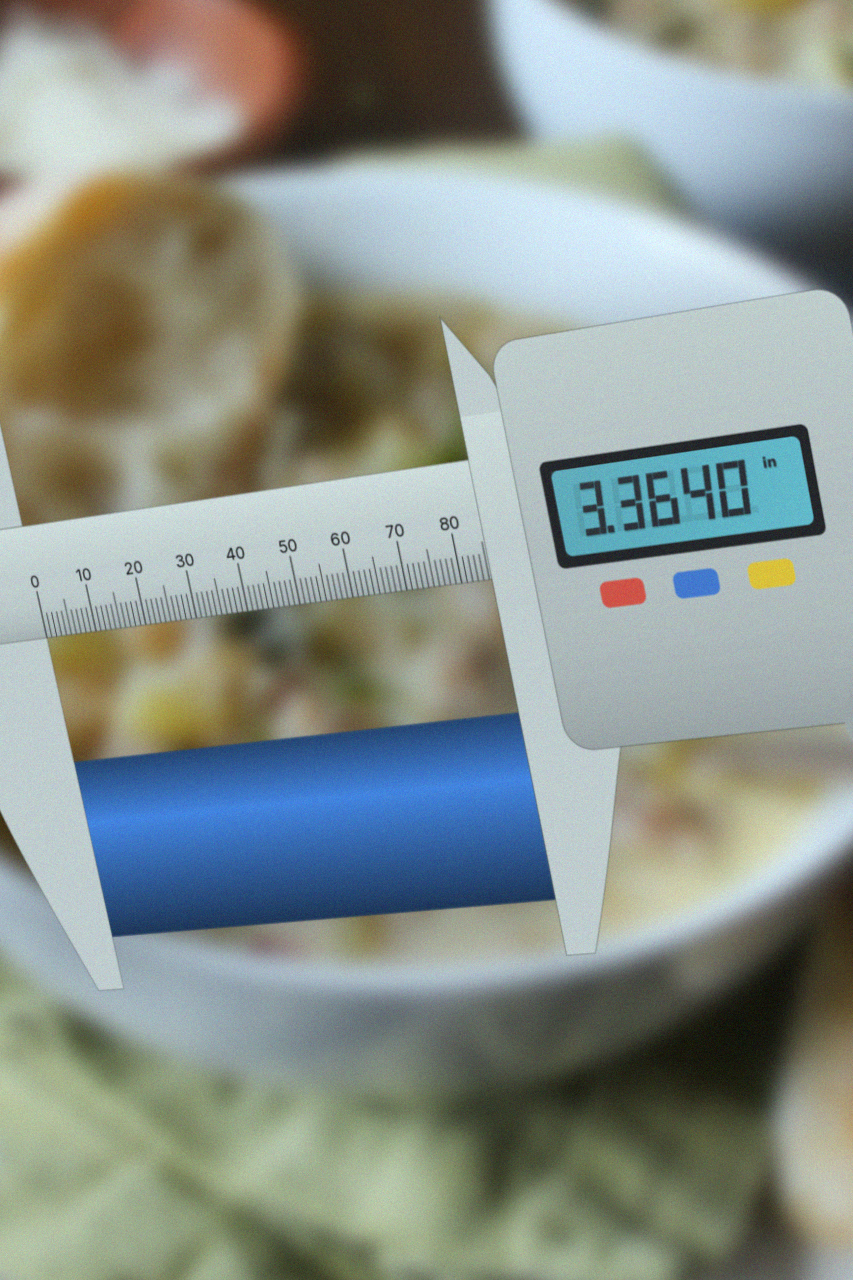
in 3.3640
